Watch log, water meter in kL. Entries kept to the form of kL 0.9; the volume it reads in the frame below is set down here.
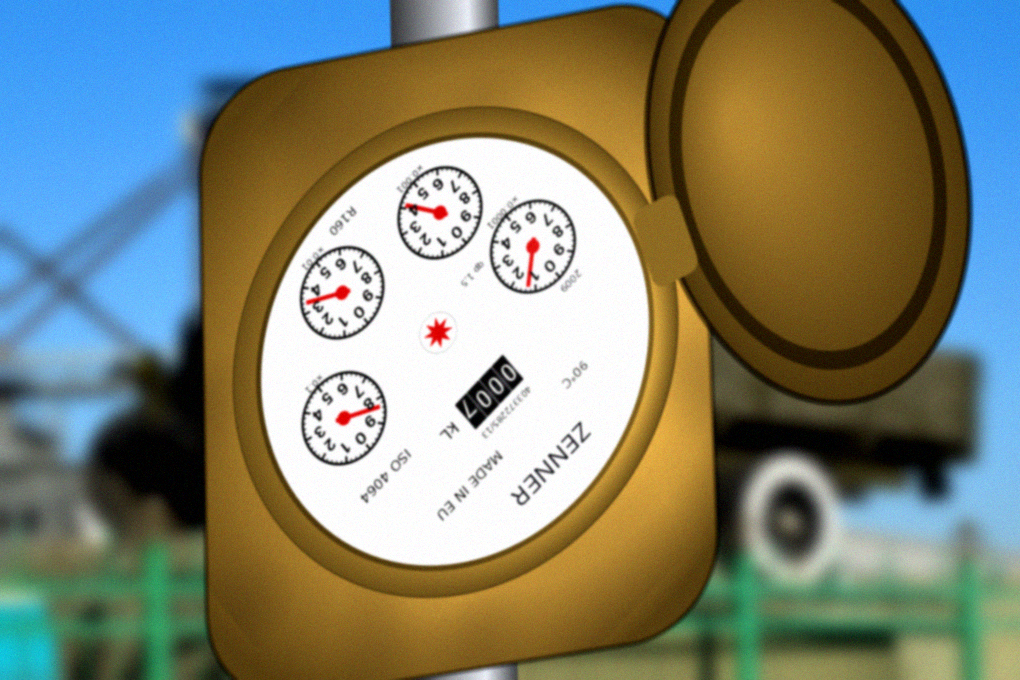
kL 6.8341
